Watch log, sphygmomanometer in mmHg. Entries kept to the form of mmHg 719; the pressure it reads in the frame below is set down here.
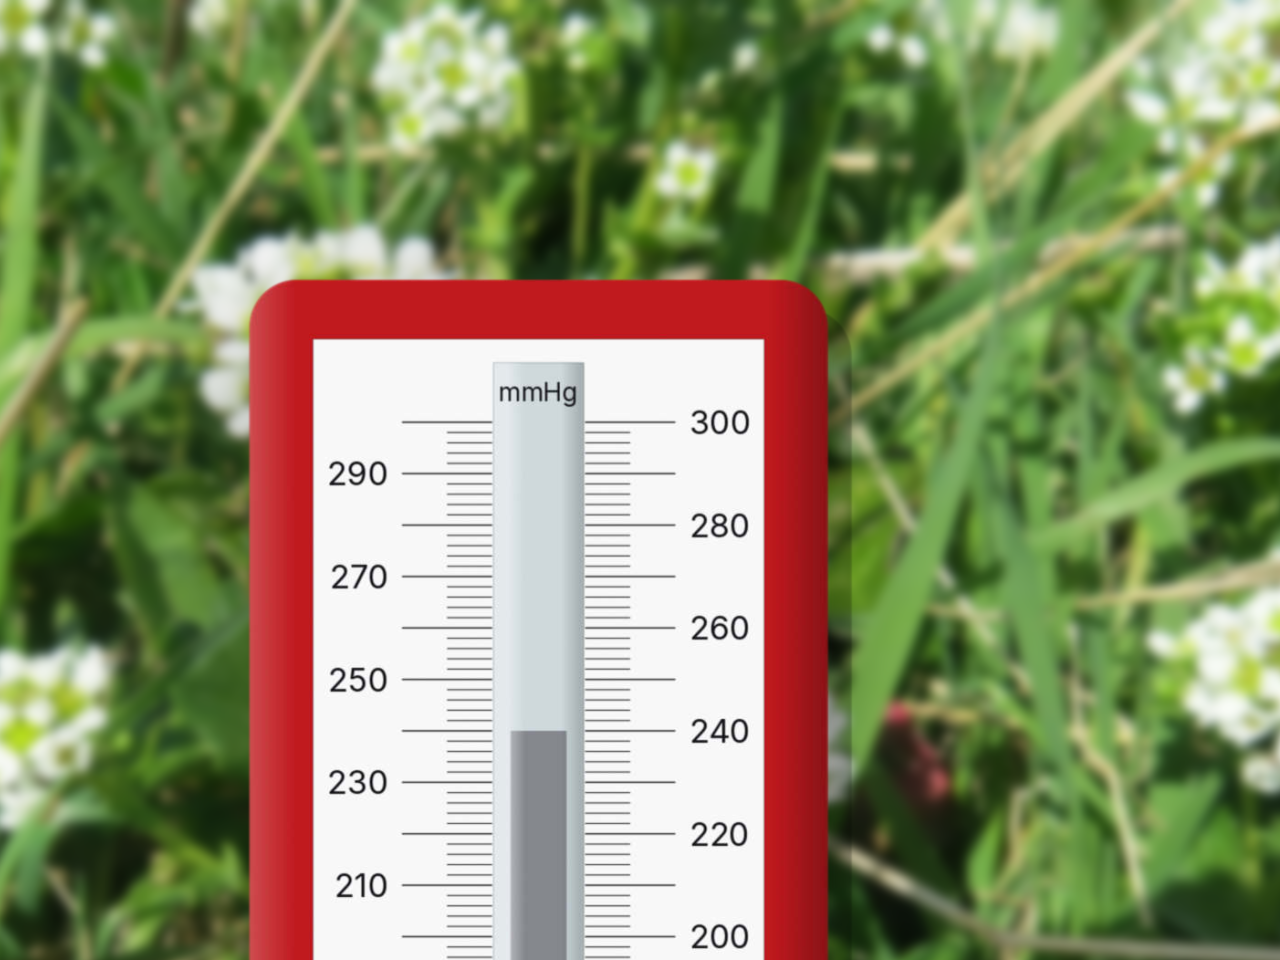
mmHg 240
